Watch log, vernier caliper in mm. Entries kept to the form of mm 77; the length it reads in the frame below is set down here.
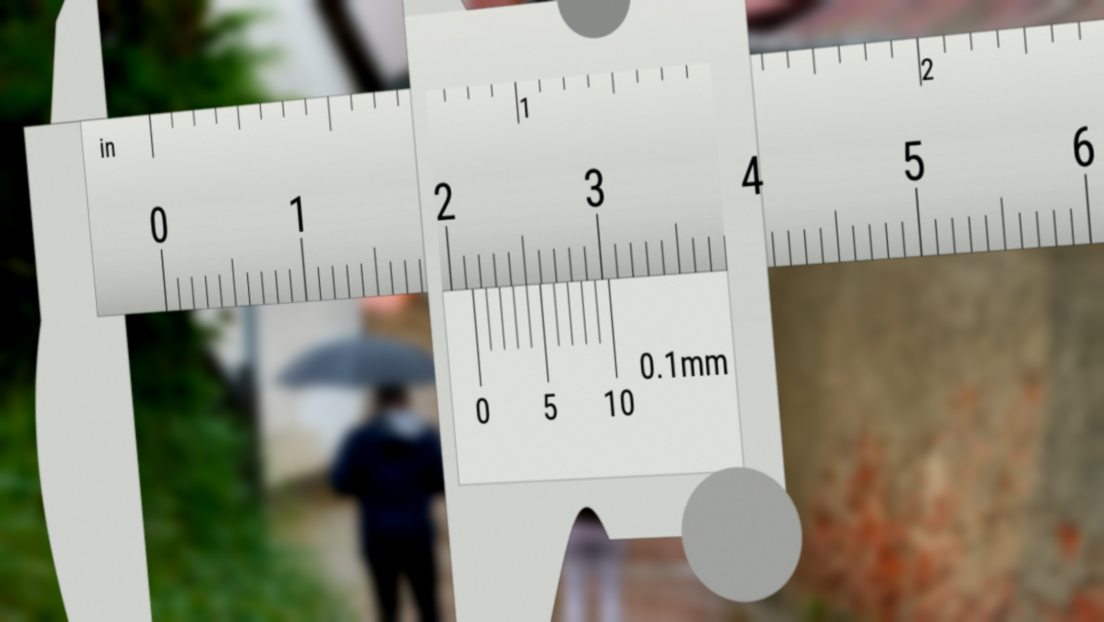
mm 21.4
